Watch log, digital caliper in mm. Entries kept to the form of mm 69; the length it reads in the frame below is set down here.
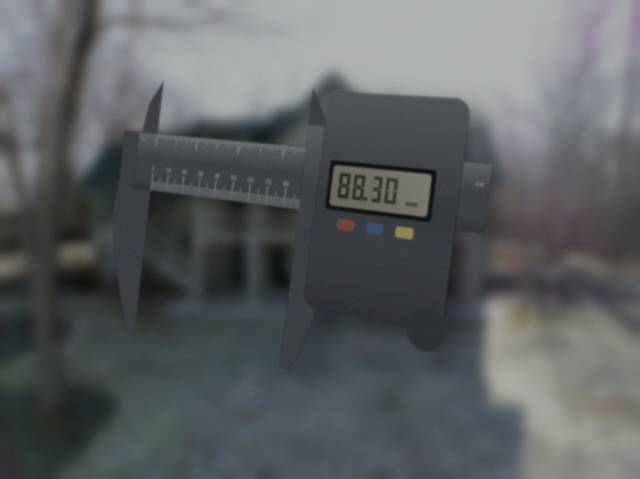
mm 88.30
